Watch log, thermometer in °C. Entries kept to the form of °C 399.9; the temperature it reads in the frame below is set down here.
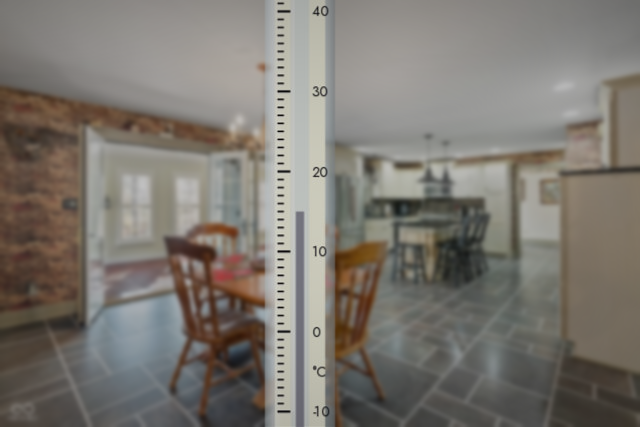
°C 15
